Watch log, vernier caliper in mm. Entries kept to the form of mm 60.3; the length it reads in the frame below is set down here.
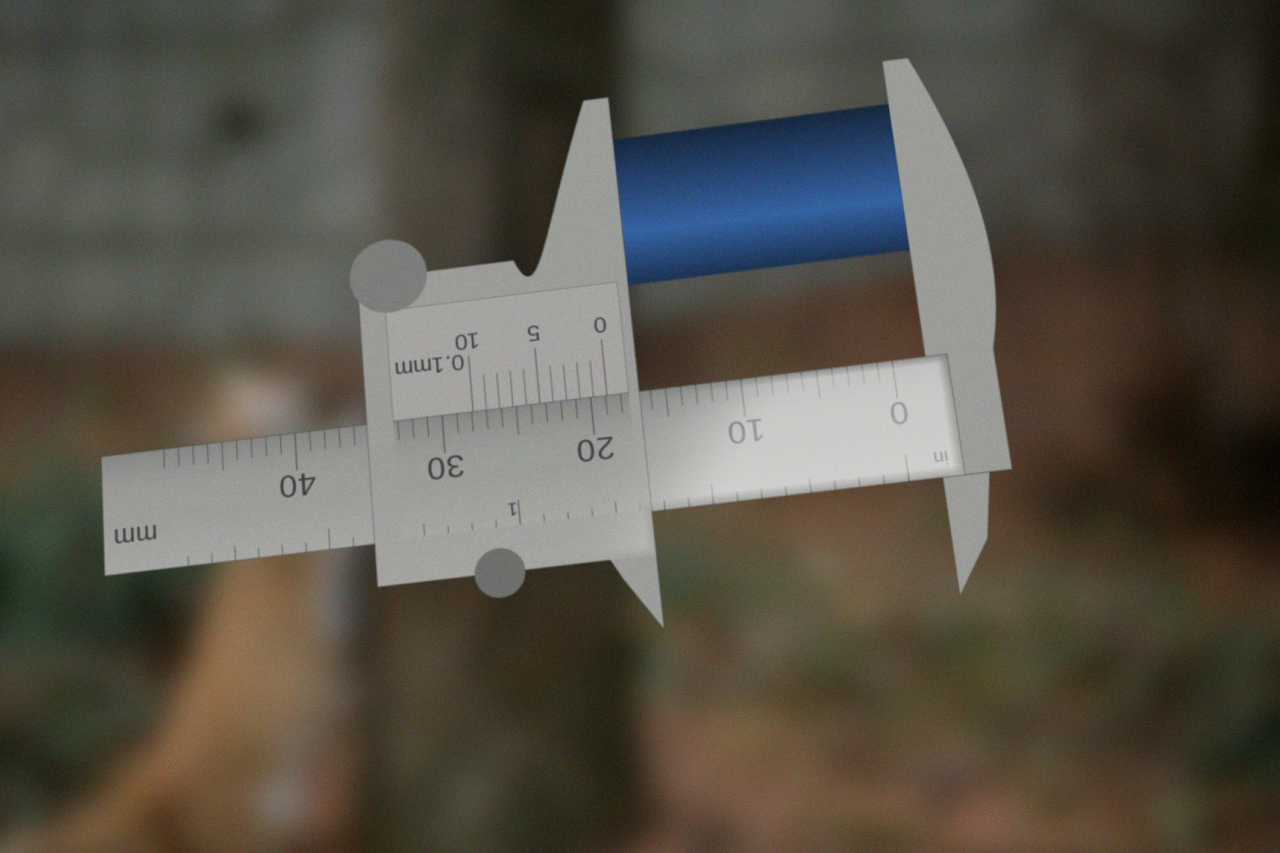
mm 18.9
